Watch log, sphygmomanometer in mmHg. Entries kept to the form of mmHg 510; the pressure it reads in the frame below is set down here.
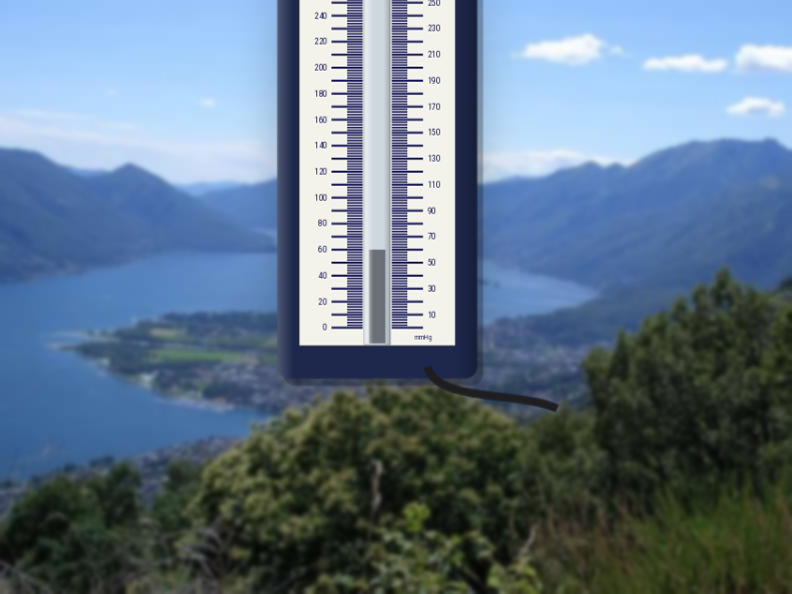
mmHg 60
